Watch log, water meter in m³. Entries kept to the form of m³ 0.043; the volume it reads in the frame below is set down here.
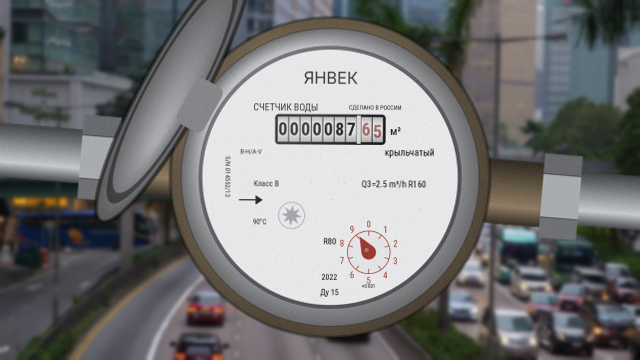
m³ 87.649
